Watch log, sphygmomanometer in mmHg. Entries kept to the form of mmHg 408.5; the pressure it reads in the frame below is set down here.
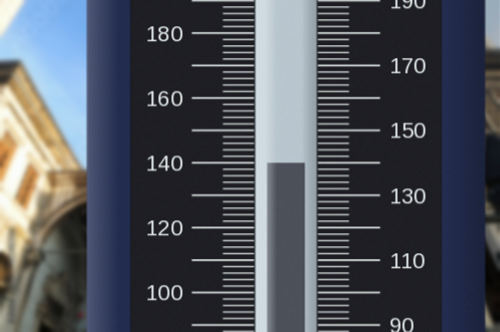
mmHg 140
